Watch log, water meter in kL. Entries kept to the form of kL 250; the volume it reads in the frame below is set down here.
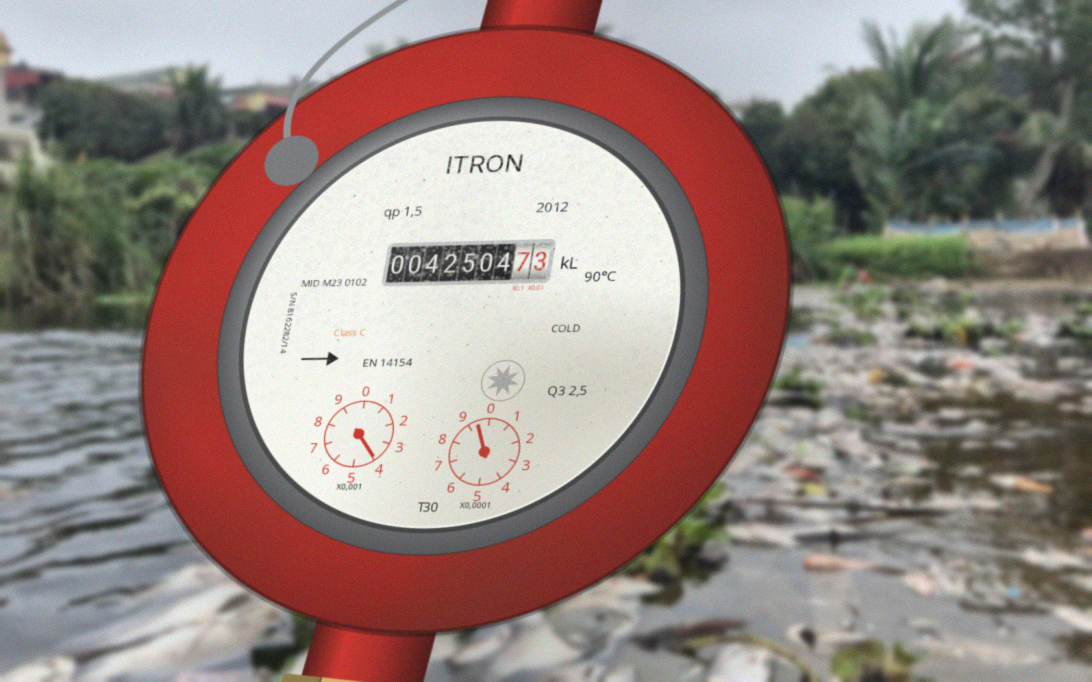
kL 42504.7339
